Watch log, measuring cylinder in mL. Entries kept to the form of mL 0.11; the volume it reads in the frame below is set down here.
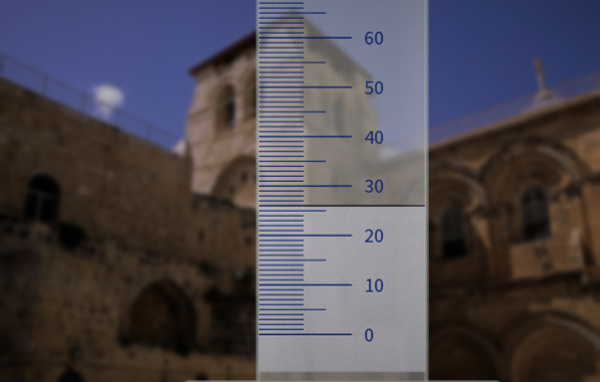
mL 26
